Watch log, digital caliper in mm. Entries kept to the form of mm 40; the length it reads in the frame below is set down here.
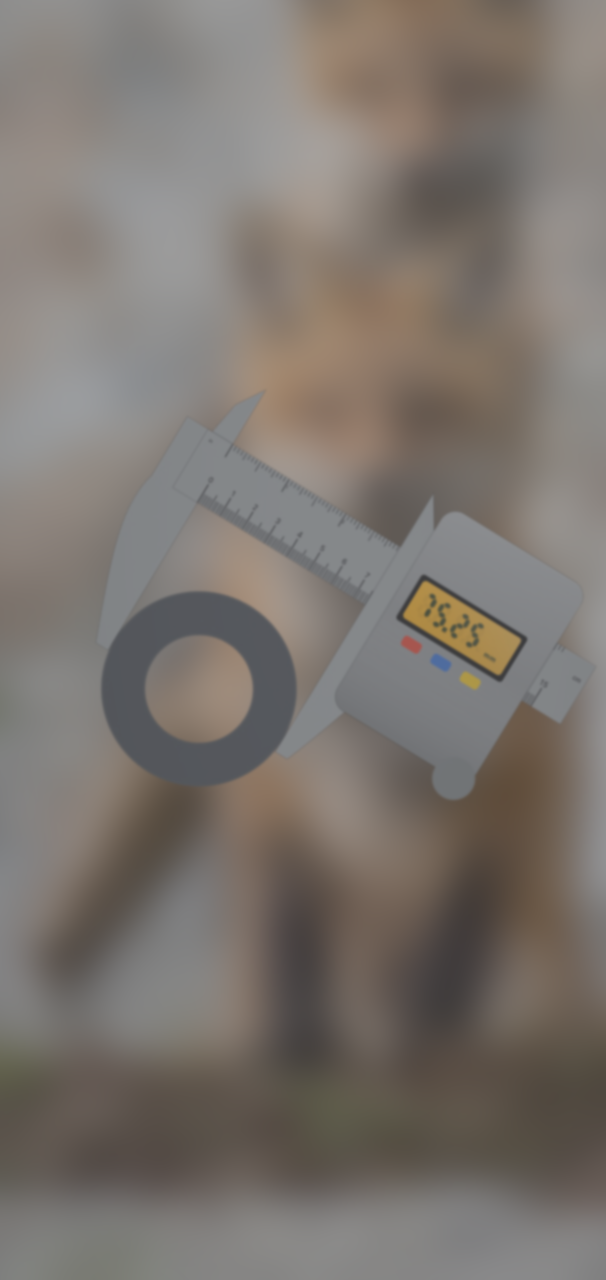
mm 75.25
